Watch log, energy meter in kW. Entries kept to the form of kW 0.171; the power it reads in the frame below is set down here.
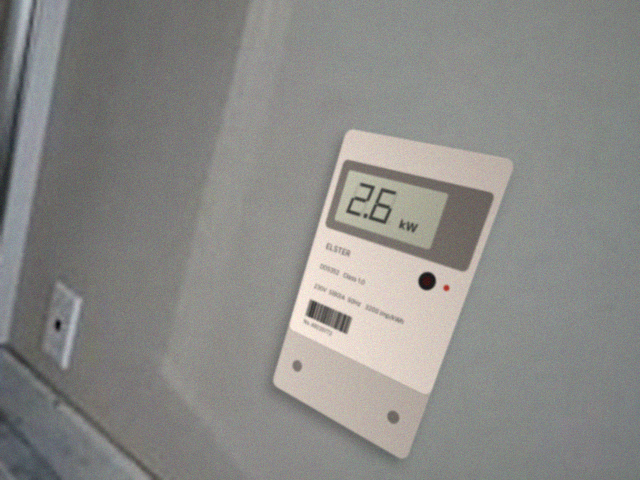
kW 2.6
